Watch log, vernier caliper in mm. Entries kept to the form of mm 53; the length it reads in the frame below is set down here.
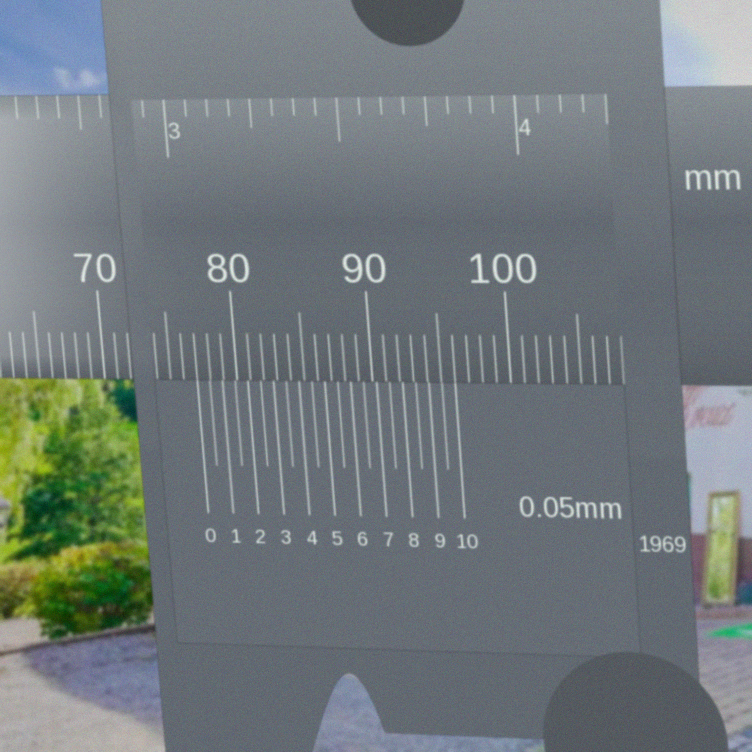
mm 77.0
